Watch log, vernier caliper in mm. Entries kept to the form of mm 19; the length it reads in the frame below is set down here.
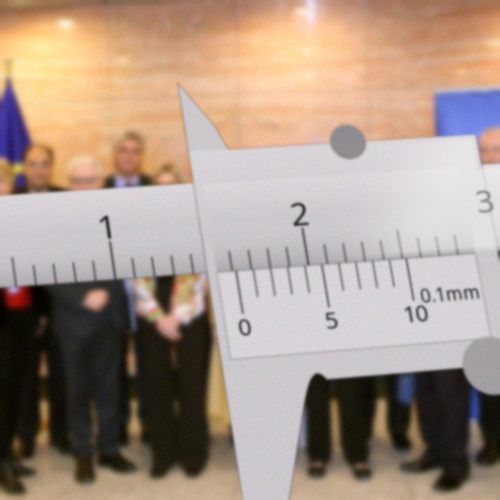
mm 16.2
